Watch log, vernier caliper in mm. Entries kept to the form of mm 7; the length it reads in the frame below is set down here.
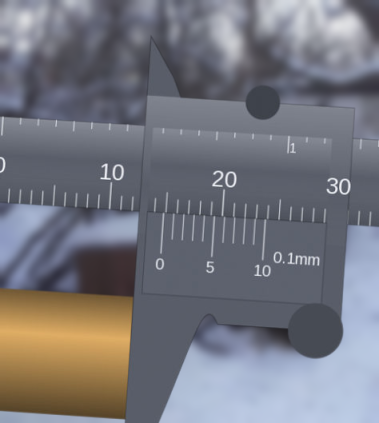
mm 14.8
